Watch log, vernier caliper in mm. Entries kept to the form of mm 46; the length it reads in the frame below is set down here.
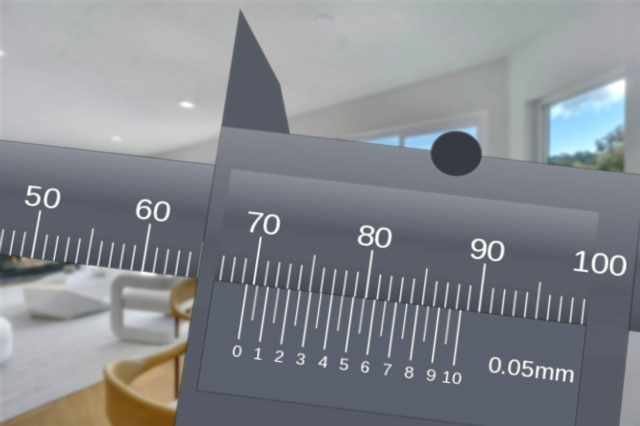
mm 69.4
